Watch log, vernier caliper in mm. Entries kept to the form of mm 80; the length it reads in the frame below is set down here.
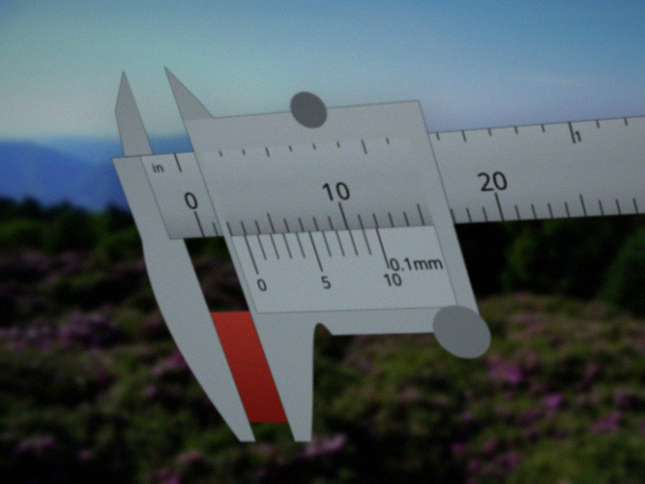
mm 2.9
